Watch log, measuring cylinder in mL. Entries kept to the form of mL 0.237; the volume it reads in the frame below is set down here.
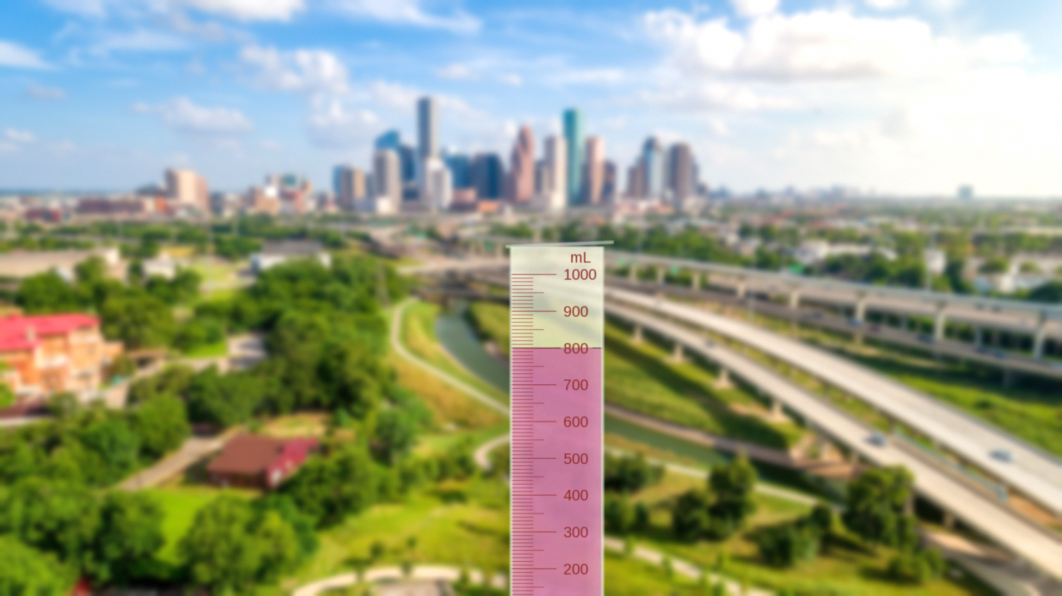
mL 800
